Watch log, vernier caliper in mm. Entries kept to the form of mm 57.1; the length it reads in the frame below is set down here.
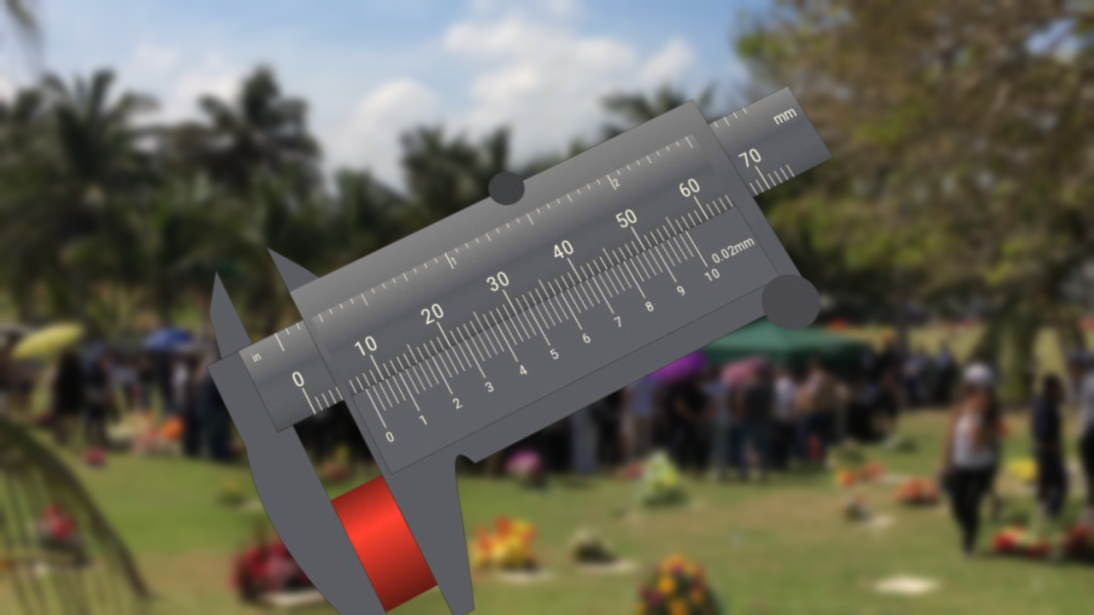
mm 7.4
